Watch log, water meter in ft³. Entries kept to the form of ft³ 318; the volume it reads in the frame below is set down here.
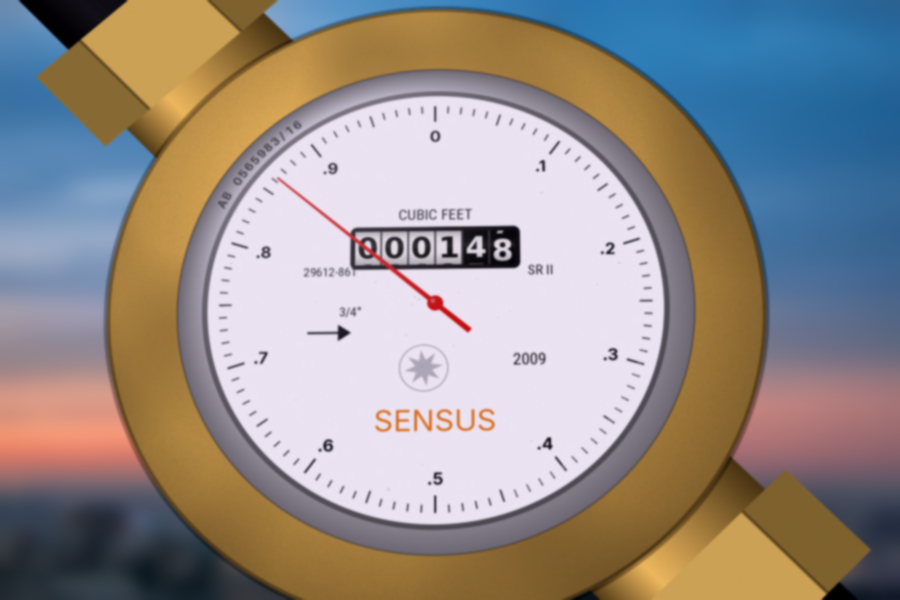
ft³ 147.86
